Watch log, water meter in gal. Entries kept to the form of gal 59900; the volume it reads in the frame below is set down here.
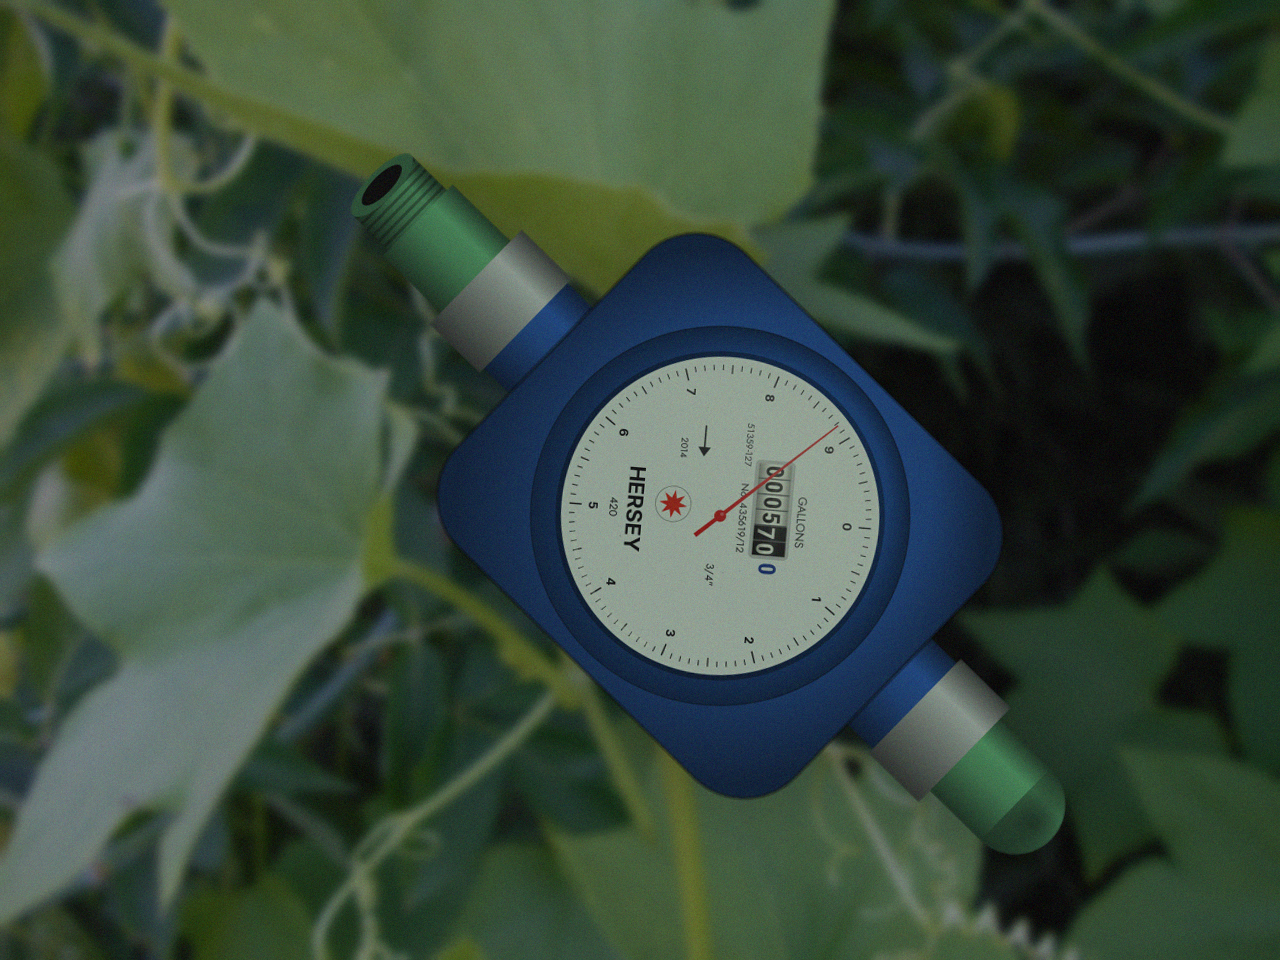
gal 5698.8
